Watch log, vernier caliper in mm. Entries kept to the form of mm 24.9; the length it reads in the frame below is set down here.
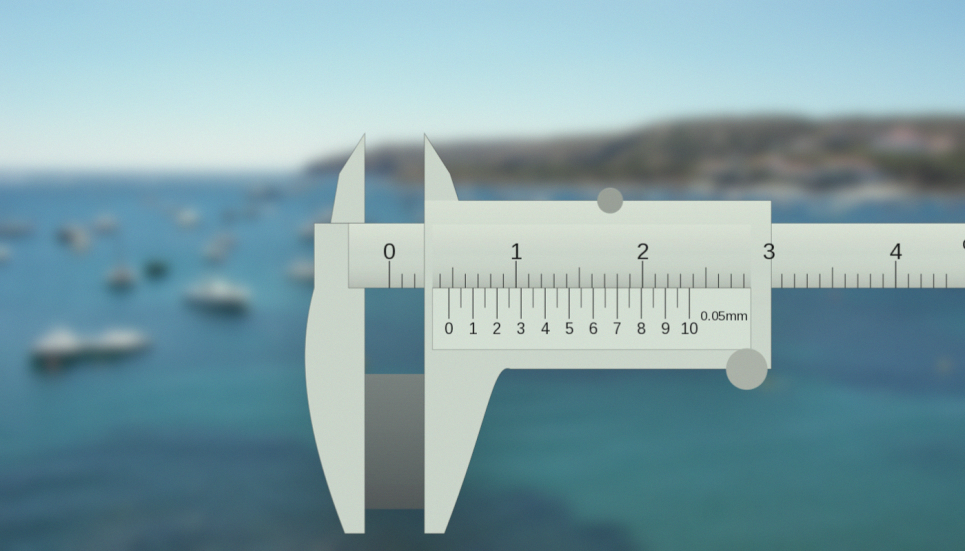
mm 4.7
